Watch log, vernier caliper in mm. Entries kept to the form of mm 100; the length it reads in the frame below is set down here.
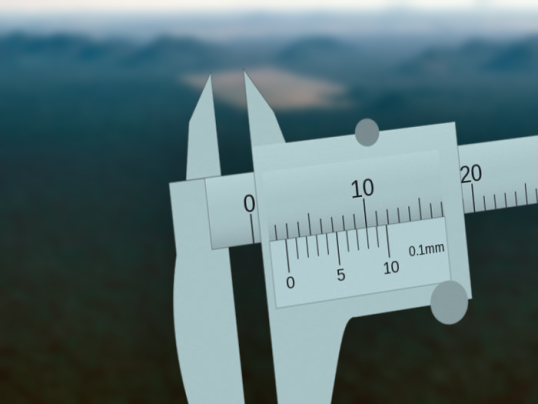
mm 2.8
